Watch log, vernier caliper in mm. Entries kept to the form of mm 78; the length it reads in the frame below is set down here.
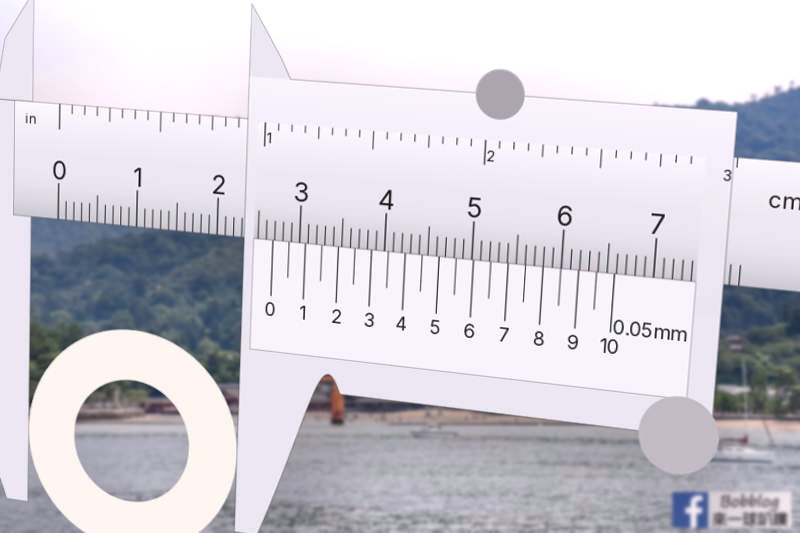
mm 26.8
